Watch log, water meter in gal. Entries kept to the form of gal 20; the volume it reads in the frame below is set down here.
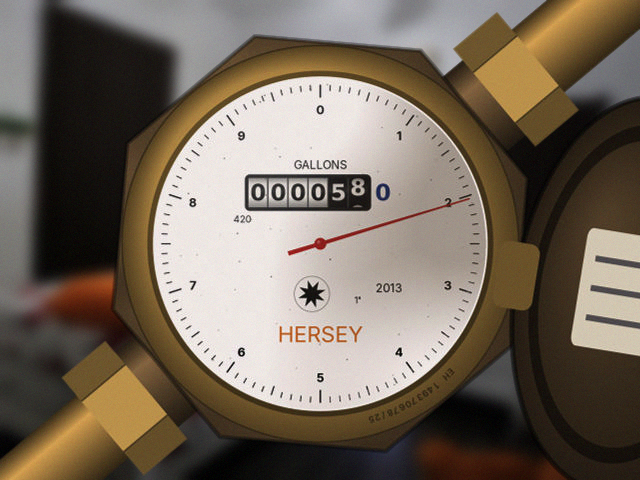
gal 582.0
